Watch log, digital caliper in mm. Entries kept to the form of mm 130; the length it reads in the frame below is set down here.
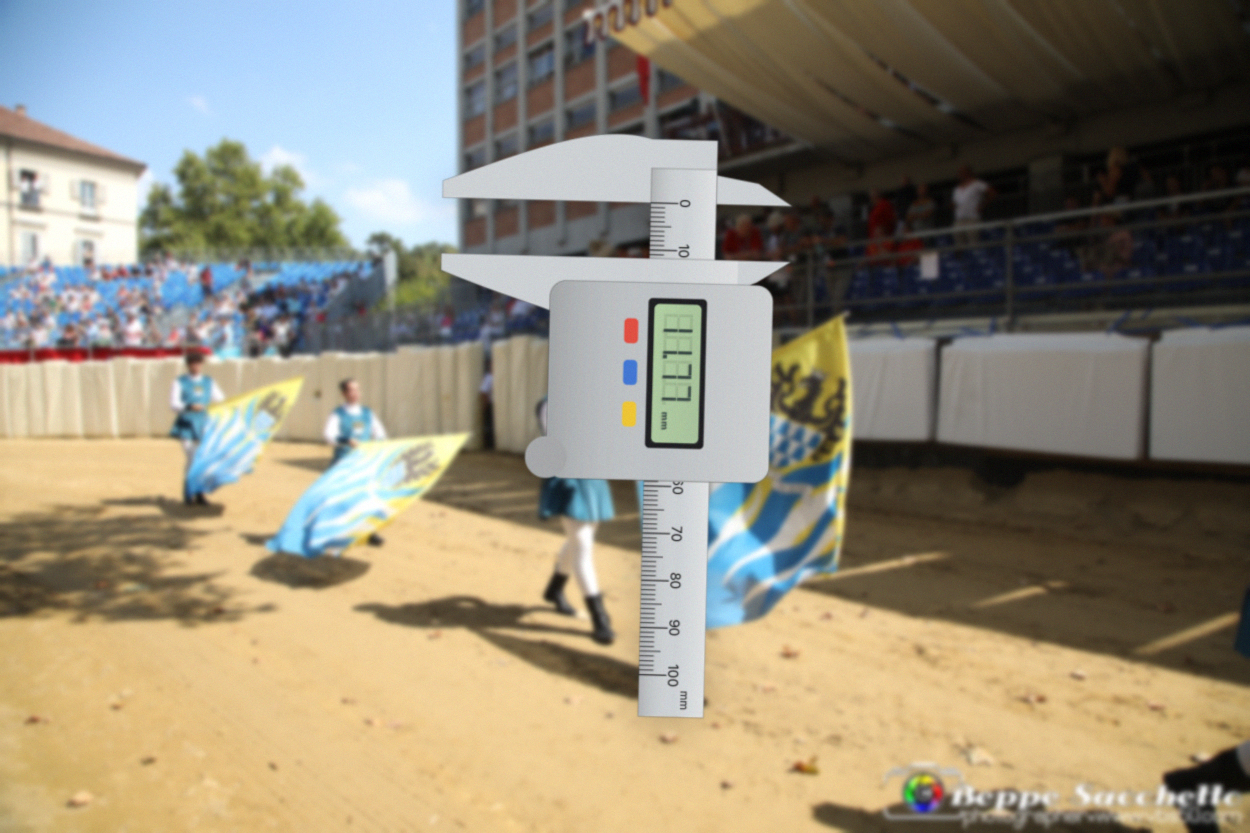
mm 11.77
